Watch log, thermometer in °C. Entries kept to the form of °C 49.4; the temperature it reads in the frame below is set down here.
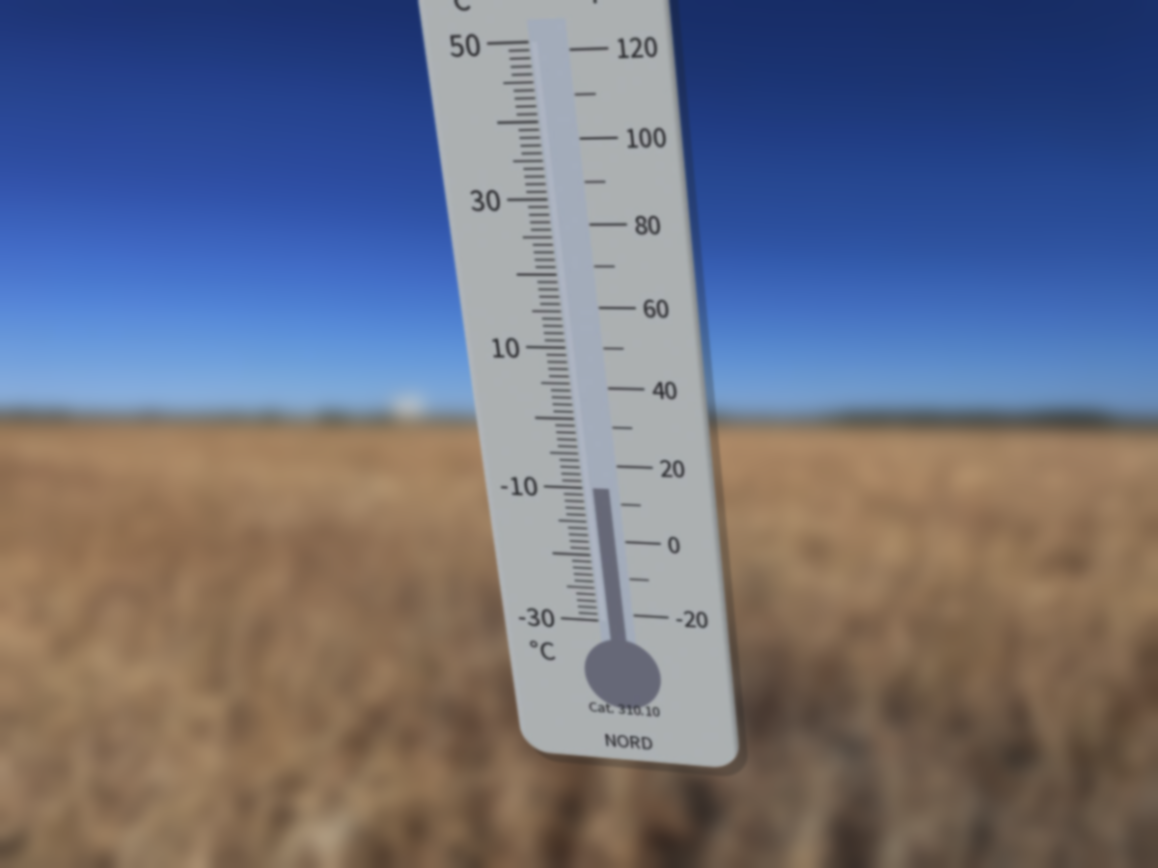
°C -10
